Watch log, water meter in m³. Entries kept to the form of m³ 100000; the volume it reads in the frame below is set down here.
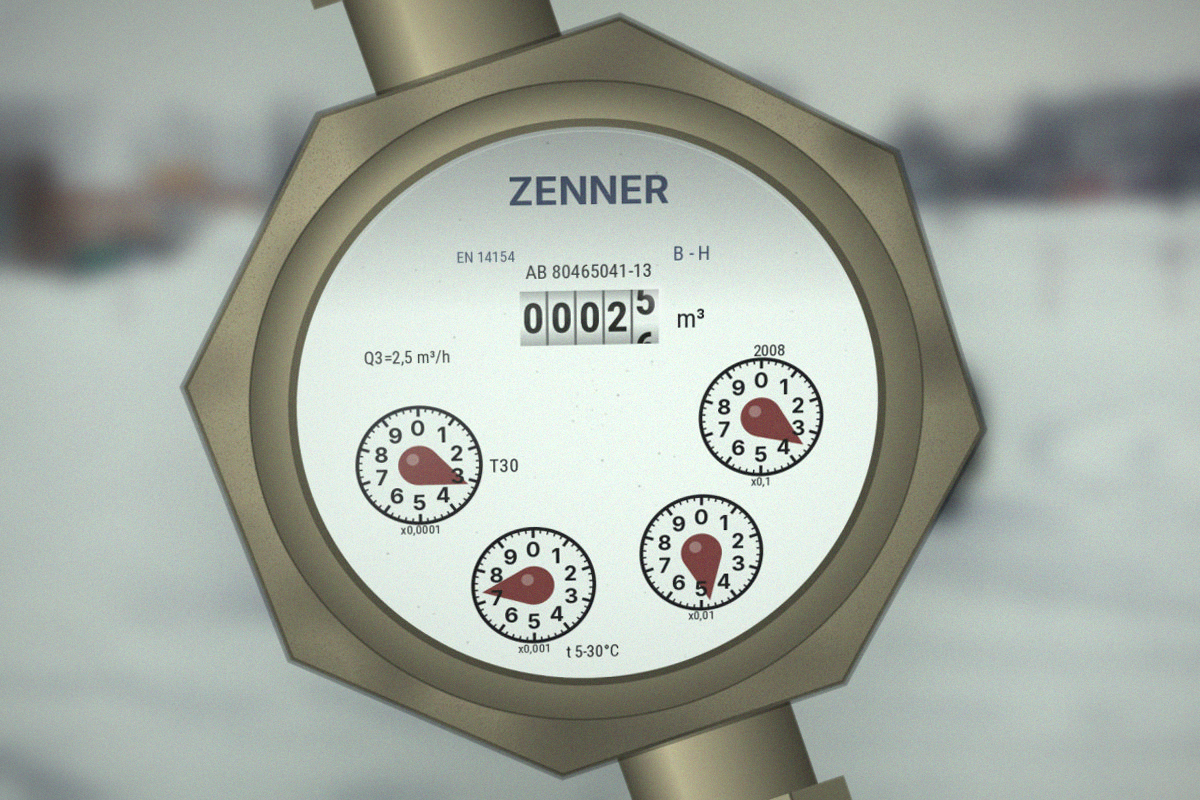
m³ 25.3473
